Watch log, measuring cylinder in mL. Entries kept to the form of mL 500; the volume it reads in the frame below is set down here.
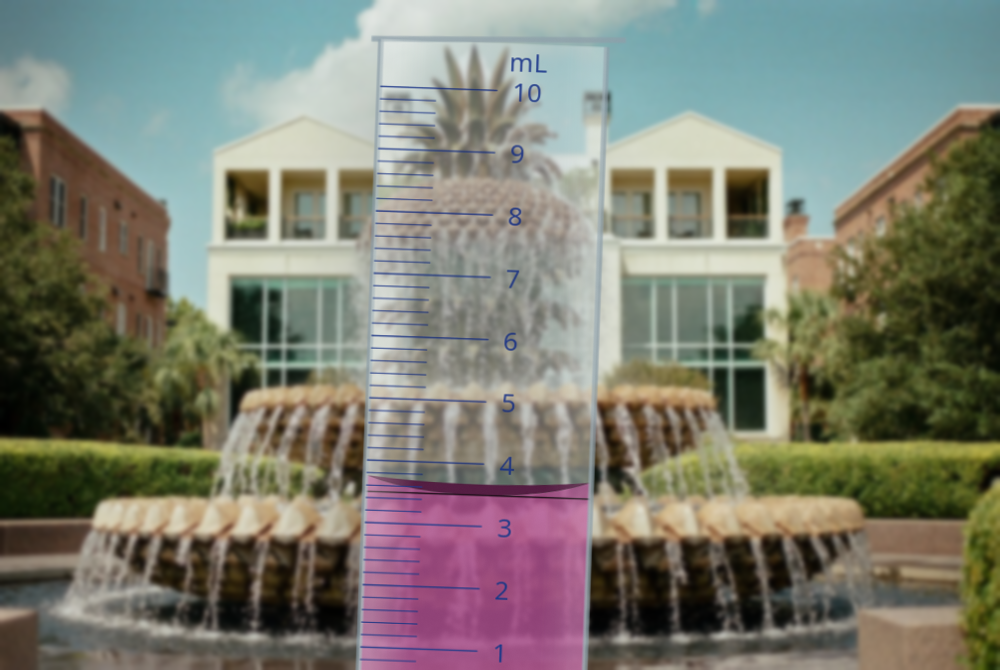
mL 3.5
